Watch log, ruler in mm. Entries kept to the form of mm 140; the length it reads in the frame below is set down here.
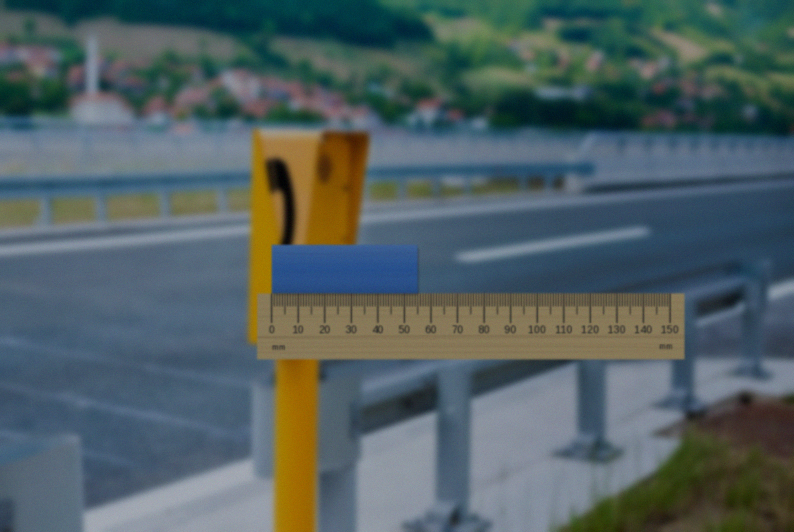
mm 55
